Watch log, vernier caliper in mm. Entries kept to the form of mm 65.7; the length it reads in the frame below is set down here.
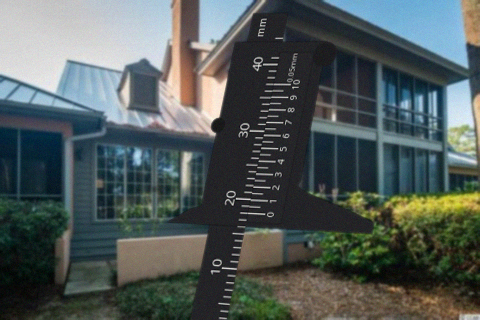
mm 18.0
